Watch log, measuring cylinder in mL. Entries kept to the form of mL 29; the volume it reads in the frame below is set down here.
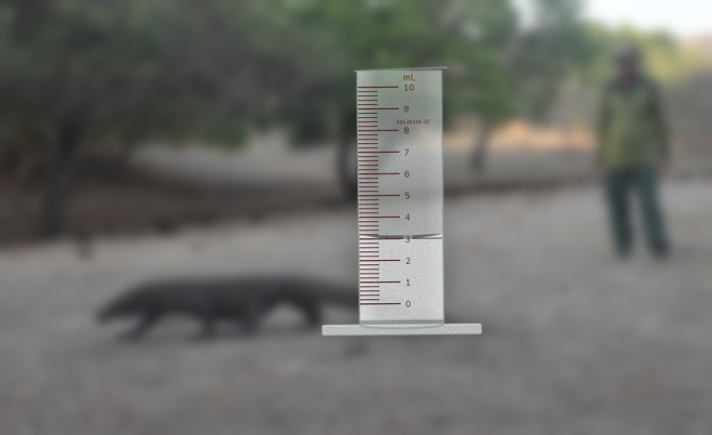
mL 3
